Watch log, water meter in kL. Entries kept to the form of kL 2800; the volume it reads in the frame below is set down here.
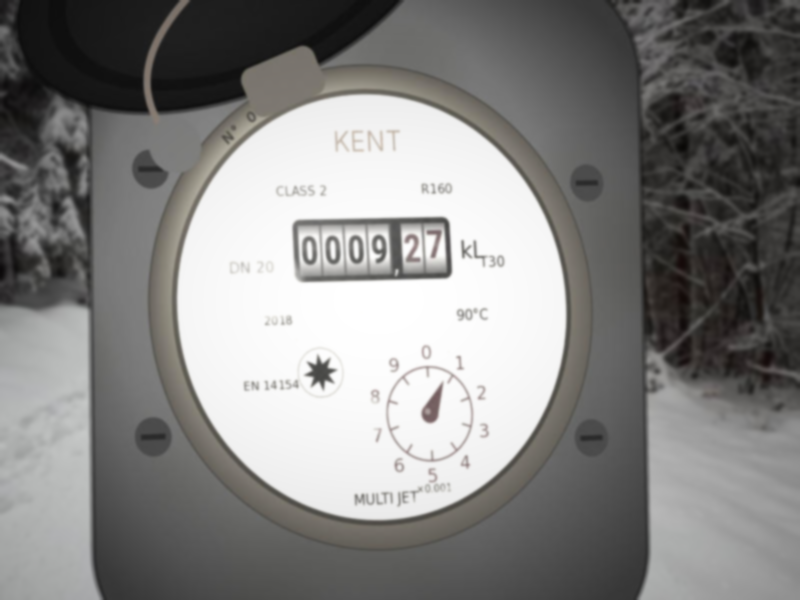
kL 9.270
